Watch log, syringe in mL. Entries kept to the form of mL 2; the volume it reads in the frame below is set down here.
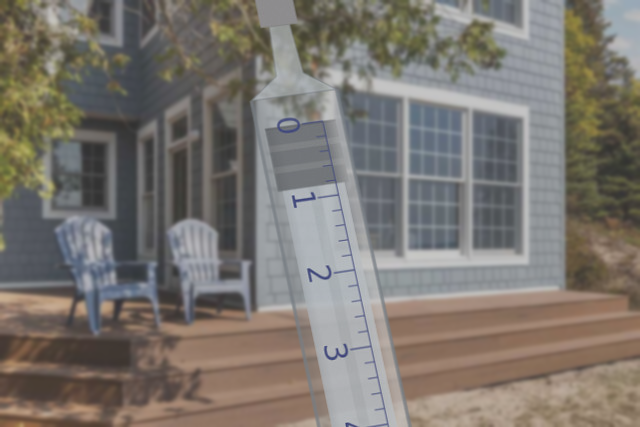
mL 0
